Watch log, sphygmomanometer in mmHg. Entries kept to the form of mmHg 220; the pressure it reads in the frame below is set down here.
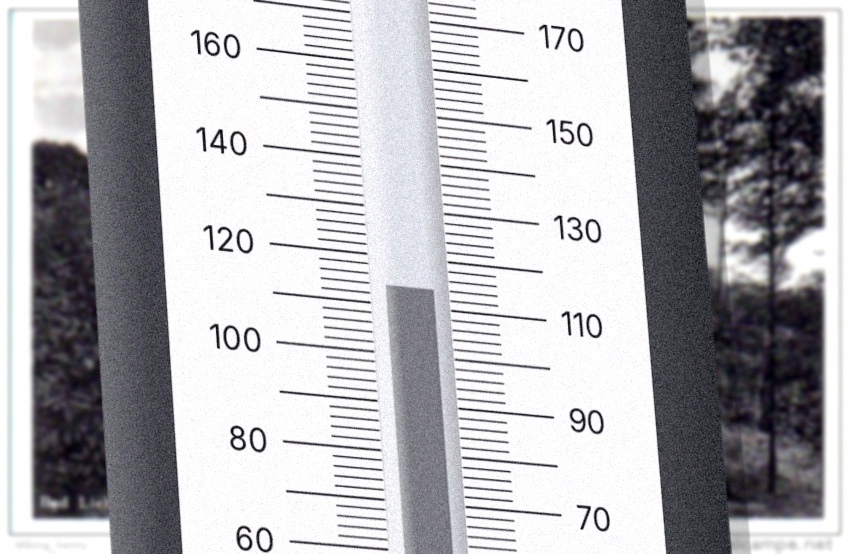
mmHg 114
